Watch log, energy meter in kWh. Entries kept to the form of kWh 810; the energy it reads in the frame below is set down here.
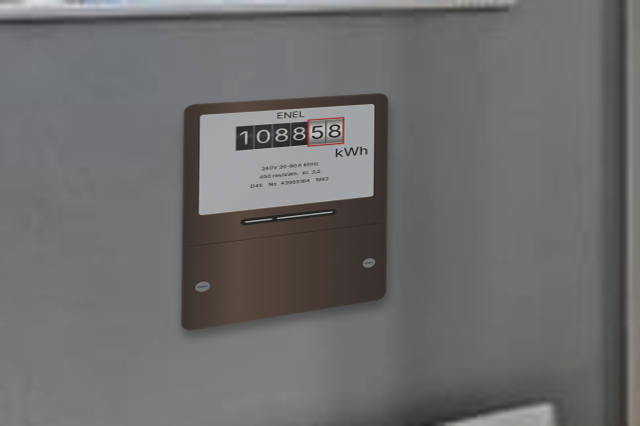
kWh 1088.58
